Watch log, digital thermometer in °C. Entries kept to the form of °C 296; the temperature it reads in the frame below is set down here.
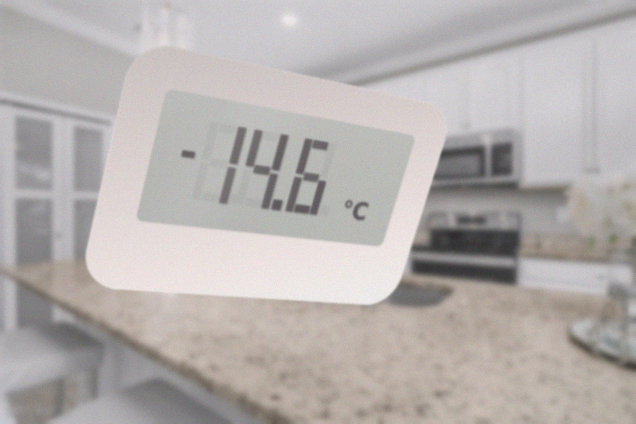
°C -14.6
